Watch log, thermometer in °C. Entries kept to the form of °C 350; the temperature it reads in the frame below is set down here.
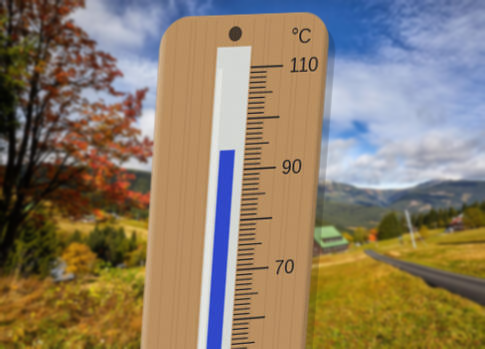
°C 94
